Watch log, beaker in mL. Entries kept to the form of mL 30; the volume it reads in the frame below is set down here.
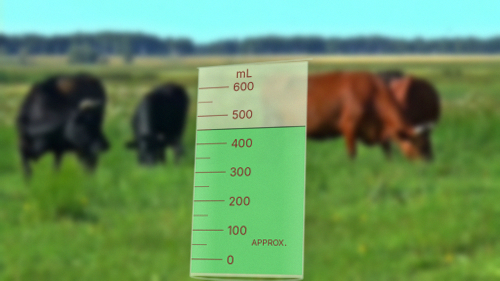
mL 450
